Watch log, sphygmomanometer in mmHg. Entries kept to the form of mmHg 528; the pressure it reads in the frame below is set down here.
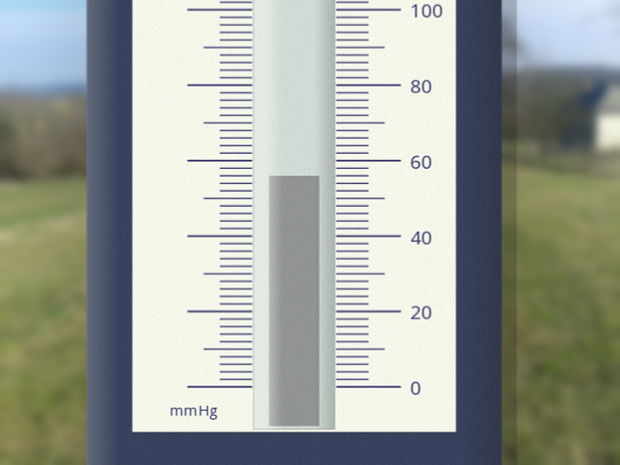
mmHg 56
